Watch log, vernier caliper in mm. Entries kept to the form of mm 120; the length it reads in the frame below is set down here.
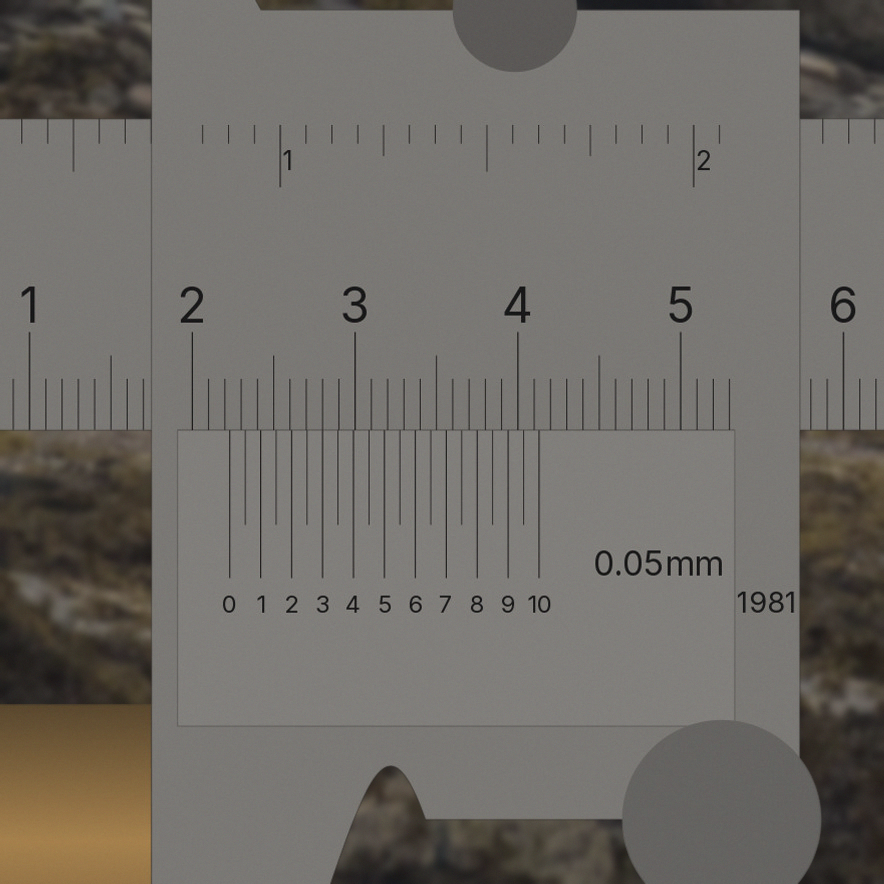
mm 22.3
